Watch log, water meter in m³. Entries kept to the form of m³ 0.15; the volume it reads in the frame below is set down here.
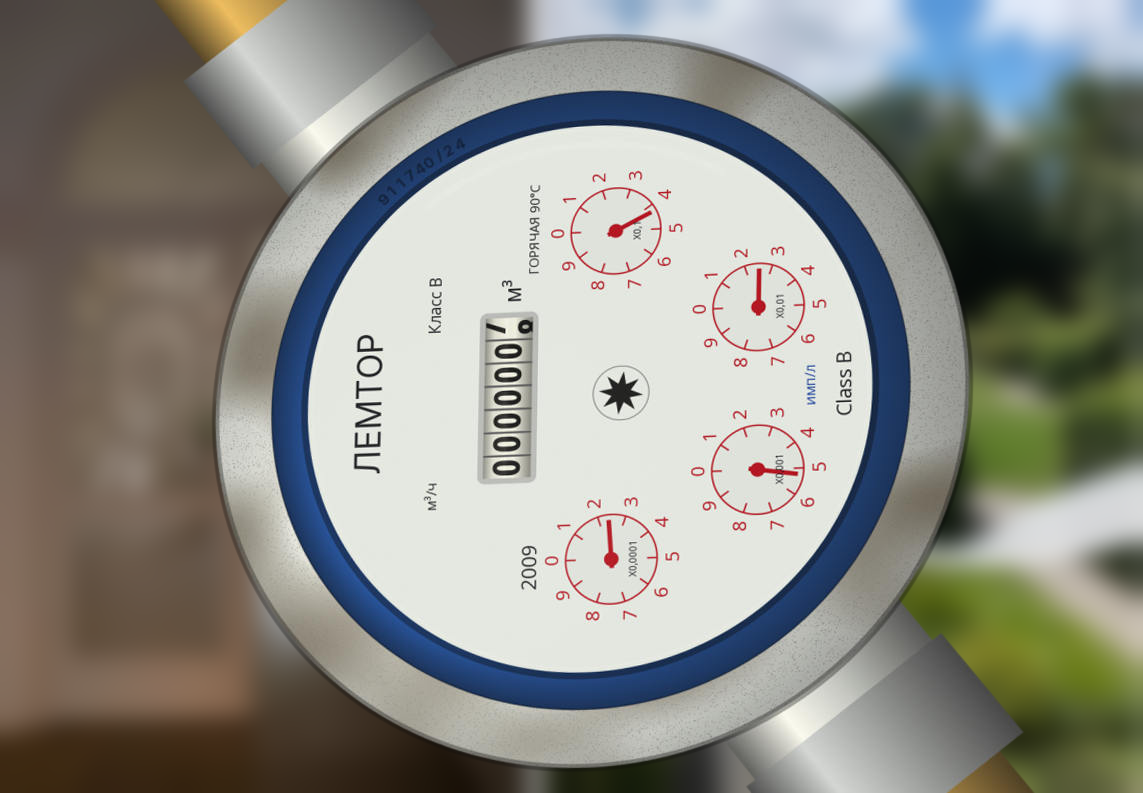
m³ 7.4252
